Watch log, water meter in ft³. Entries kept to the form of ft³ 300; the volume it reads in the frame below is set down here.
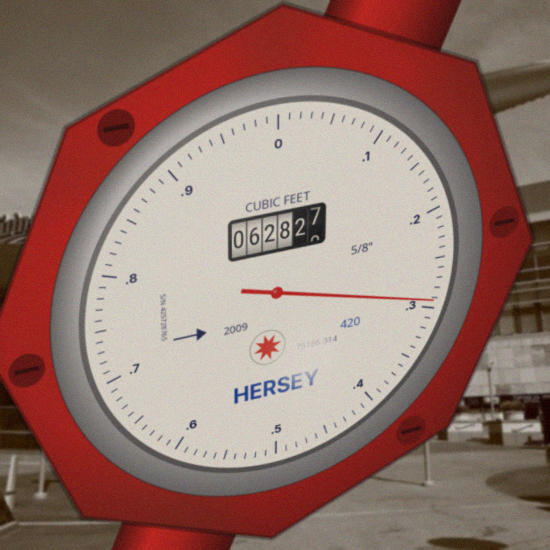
ft³ 62827.29
